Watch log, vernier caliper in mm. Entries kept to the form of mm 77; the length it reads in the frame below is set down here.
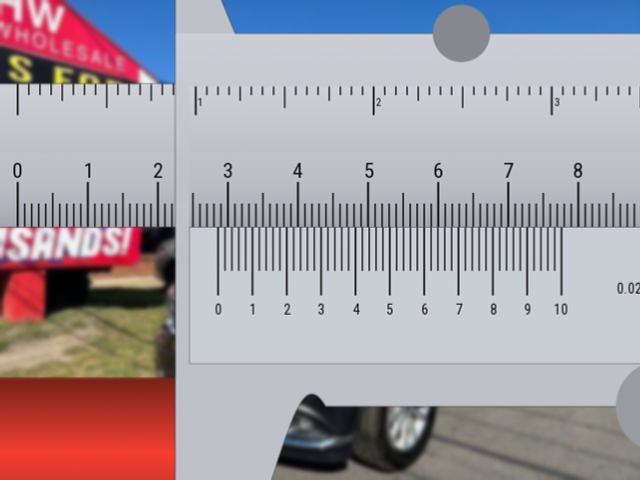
mm 28.6
